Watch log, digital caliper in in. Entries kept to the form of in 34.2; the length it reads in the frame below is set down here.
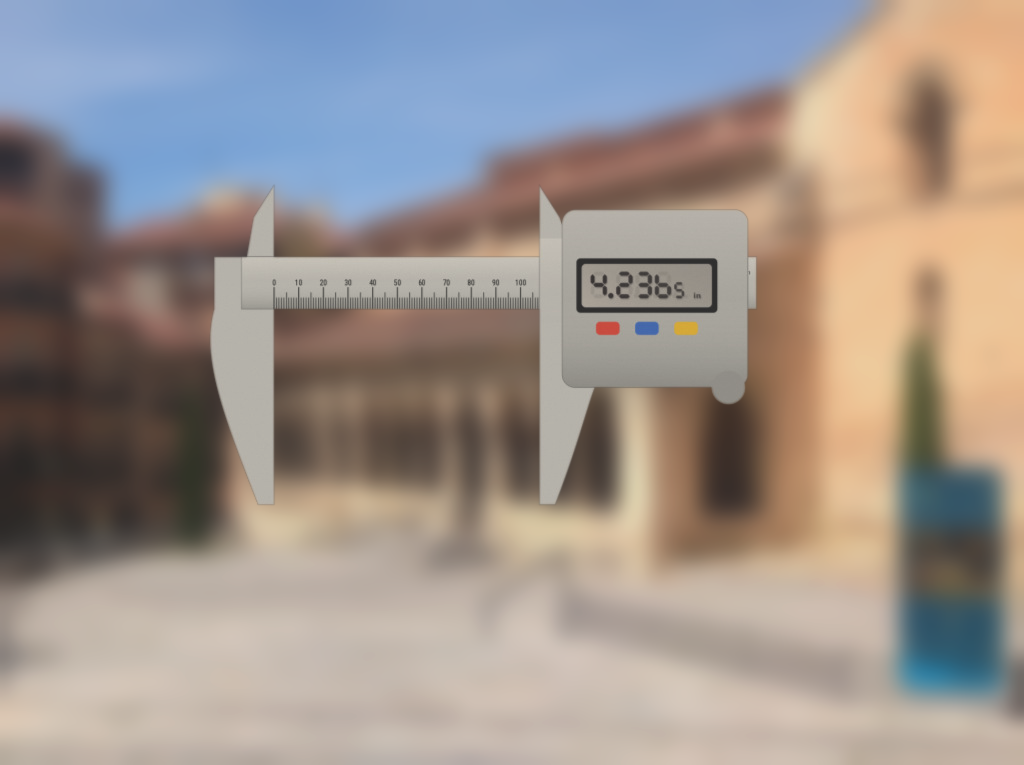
in 4.2365
